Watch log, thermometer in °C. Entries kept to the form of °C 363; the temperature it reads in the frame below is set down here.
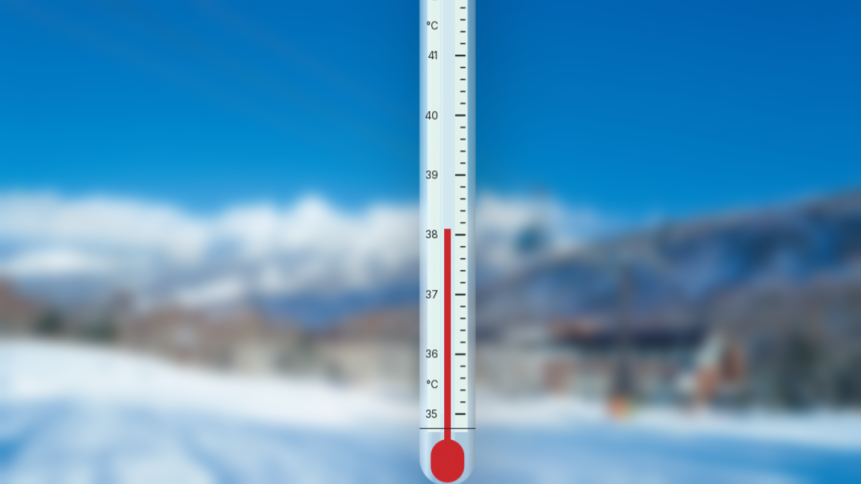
°C 38.1
